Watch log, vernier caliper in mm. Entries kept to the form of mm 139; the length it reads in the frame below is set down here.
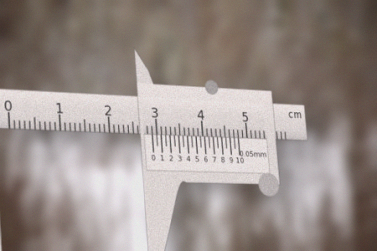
mm 29.0
